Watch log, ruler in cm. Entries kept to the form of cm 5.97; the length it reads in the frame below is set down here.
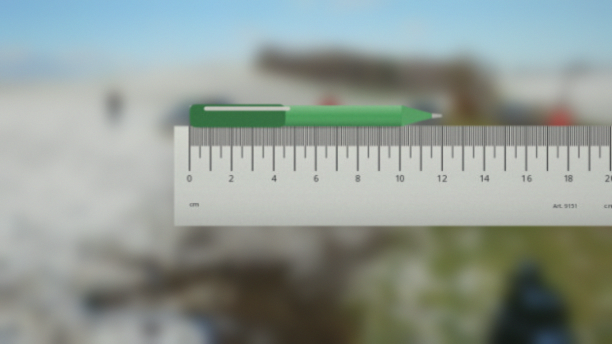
cm 12
